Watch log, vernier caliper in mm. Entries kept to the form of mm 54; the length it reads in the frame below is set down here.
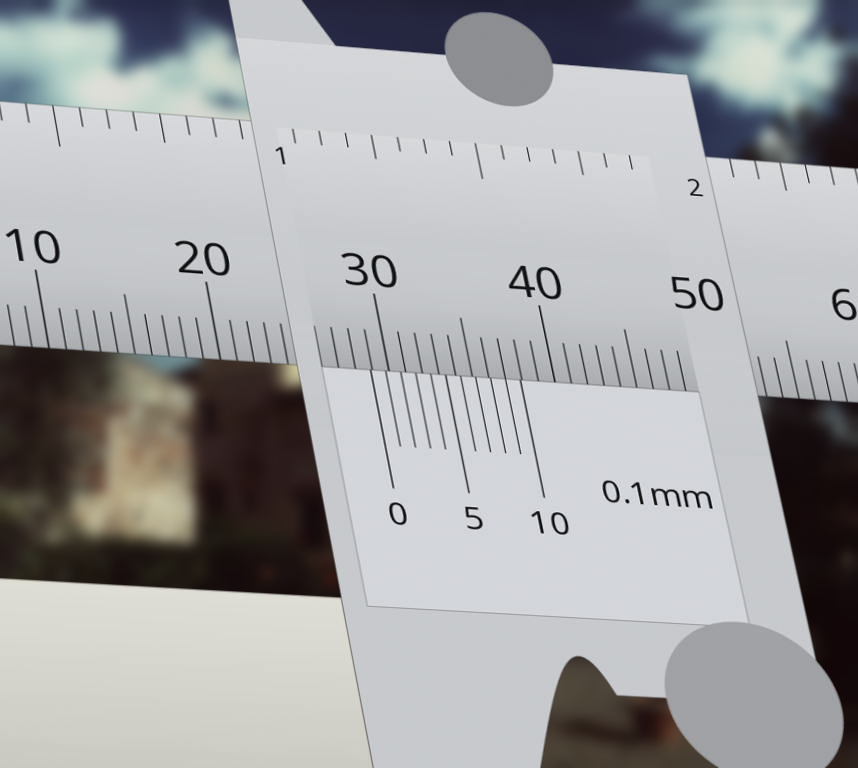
mm 28.9
